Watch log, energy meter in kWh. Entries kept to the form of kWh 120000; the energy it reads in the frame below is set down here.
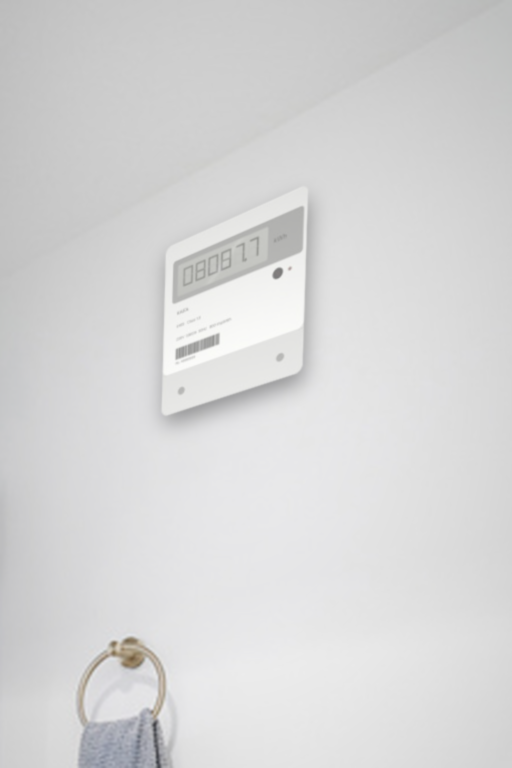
kWh 8087.7
